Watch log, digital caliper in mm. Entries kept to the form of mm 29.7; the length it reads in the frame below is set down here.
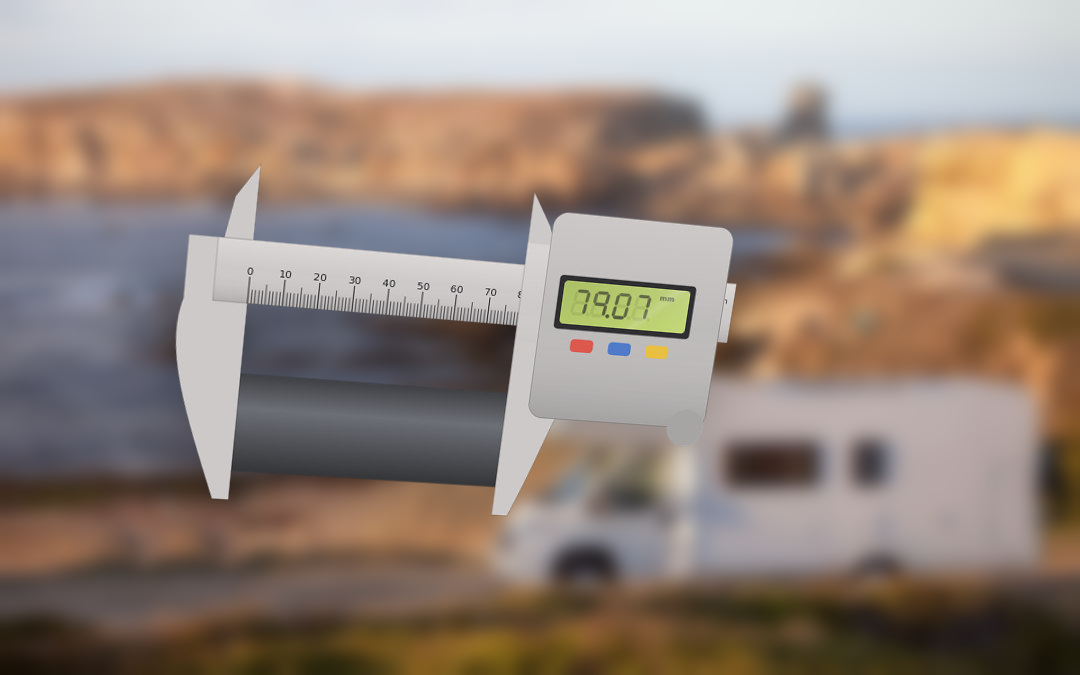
mm 79.07
